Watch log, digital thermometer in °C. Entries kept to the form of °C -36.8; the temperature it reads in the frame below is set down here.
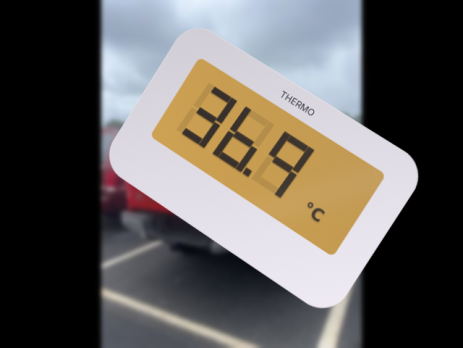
°C 36.9
